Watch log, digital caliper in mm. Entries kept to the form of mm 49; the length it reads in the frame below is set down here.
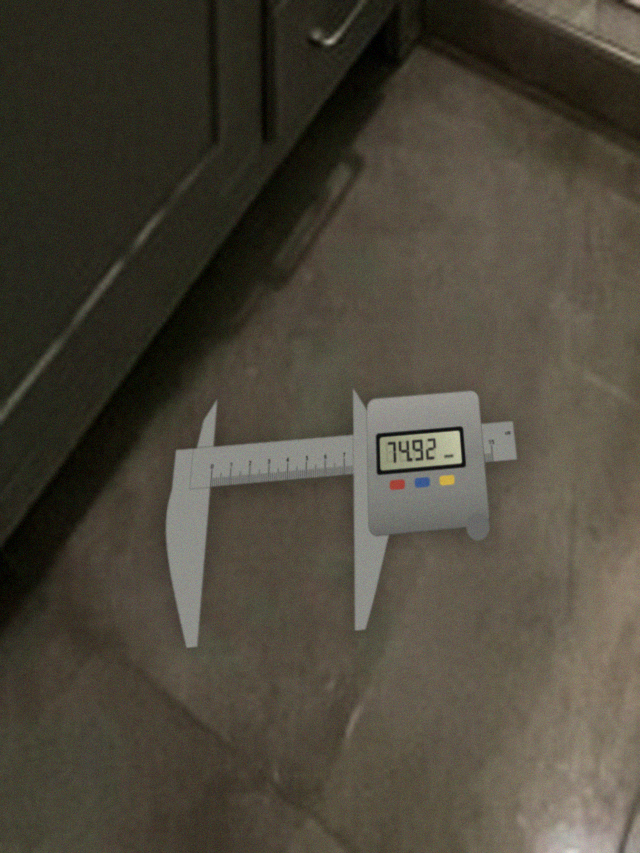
mm 74.92
